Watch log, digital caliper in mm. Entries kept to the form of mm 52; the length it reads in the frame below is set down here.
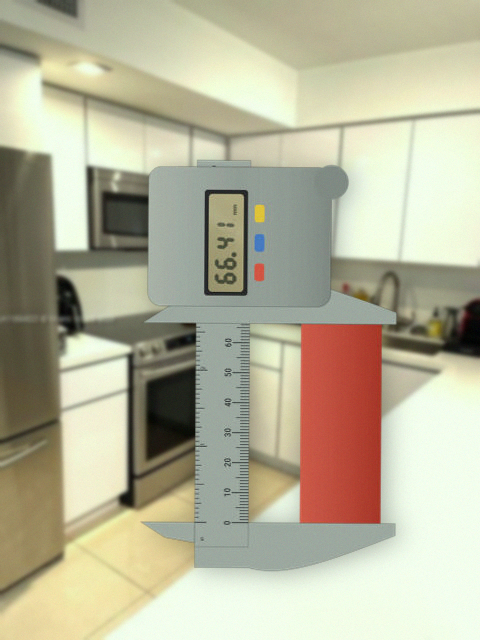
mm 66.41
